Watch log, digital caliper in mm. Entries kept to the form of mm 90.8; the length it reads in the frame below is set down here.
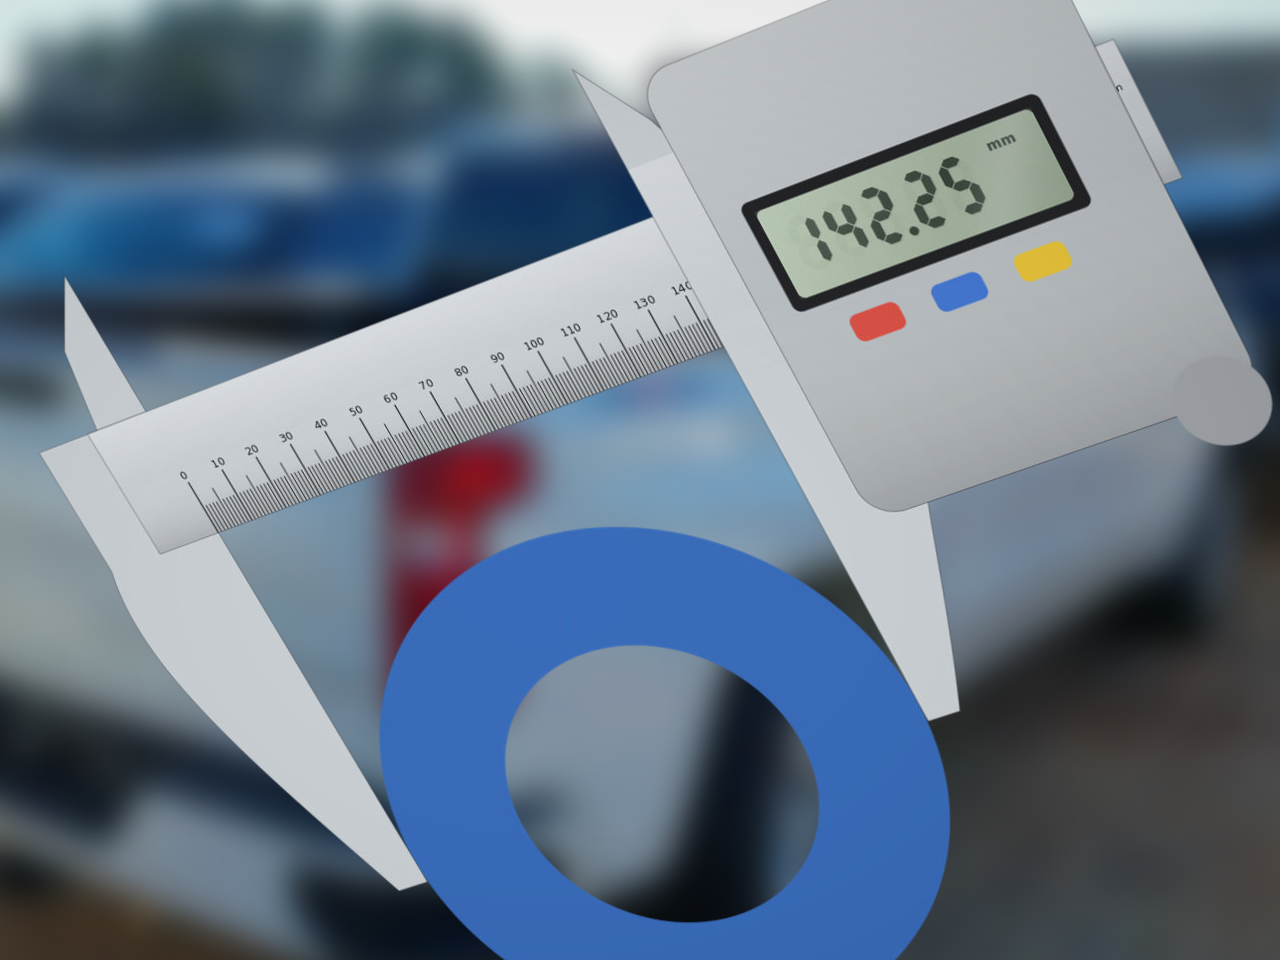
mm 142.25
